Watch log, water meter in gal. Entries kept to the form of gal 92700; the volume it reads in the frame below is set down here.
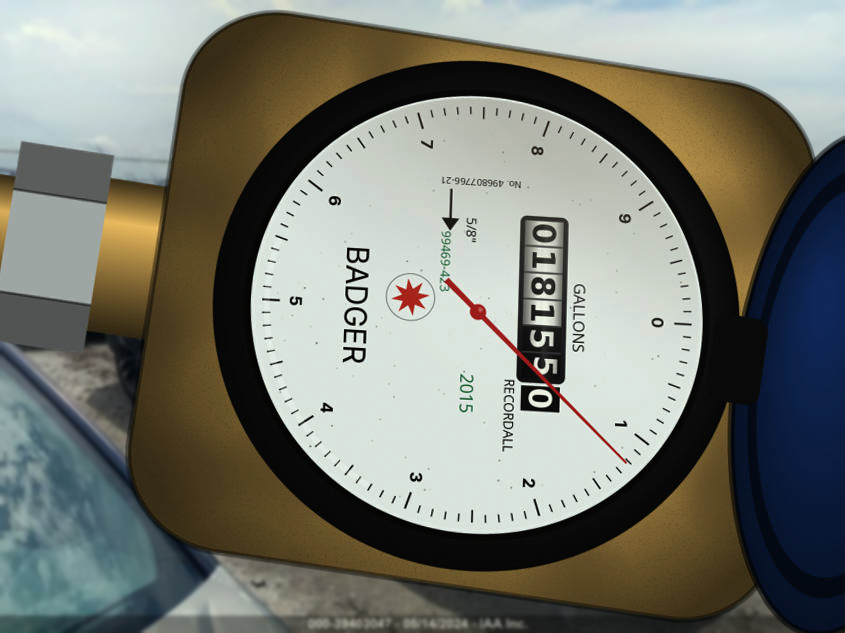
gal 181551.2
